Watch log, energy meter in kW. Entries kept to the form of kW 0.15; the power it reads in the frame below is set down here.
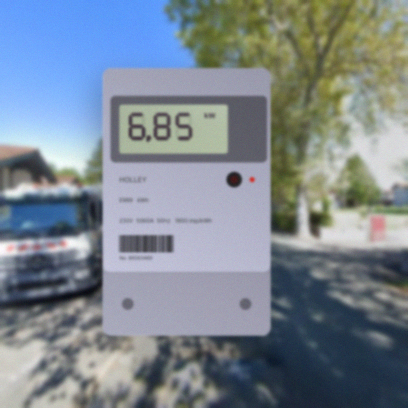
kW 6.85
